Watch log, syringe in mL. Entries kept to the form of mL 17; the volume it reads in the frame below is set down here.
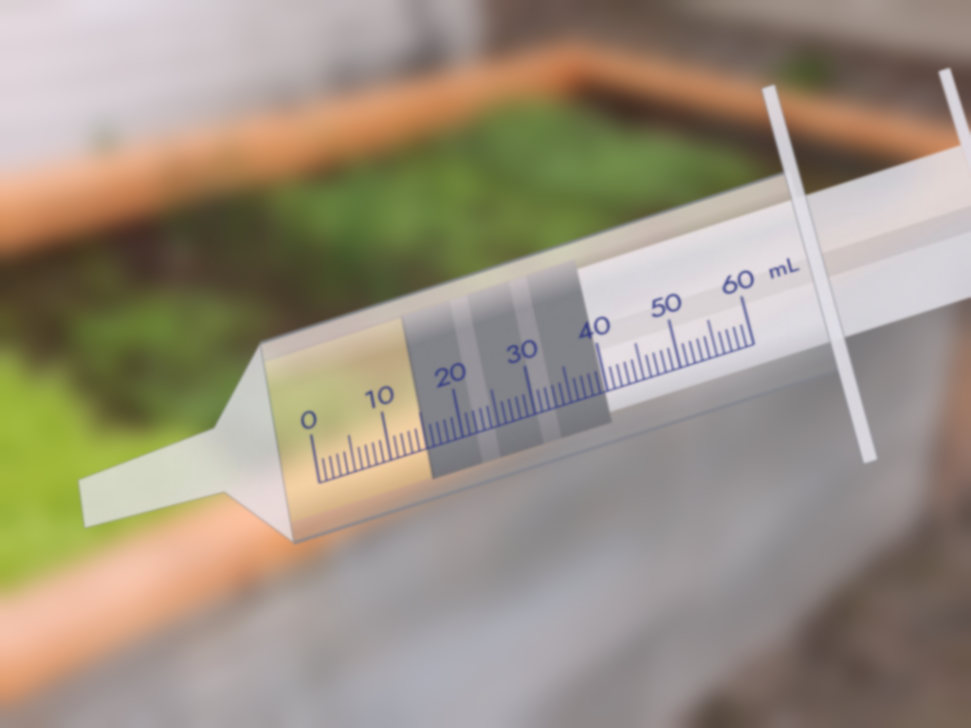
mL 15
